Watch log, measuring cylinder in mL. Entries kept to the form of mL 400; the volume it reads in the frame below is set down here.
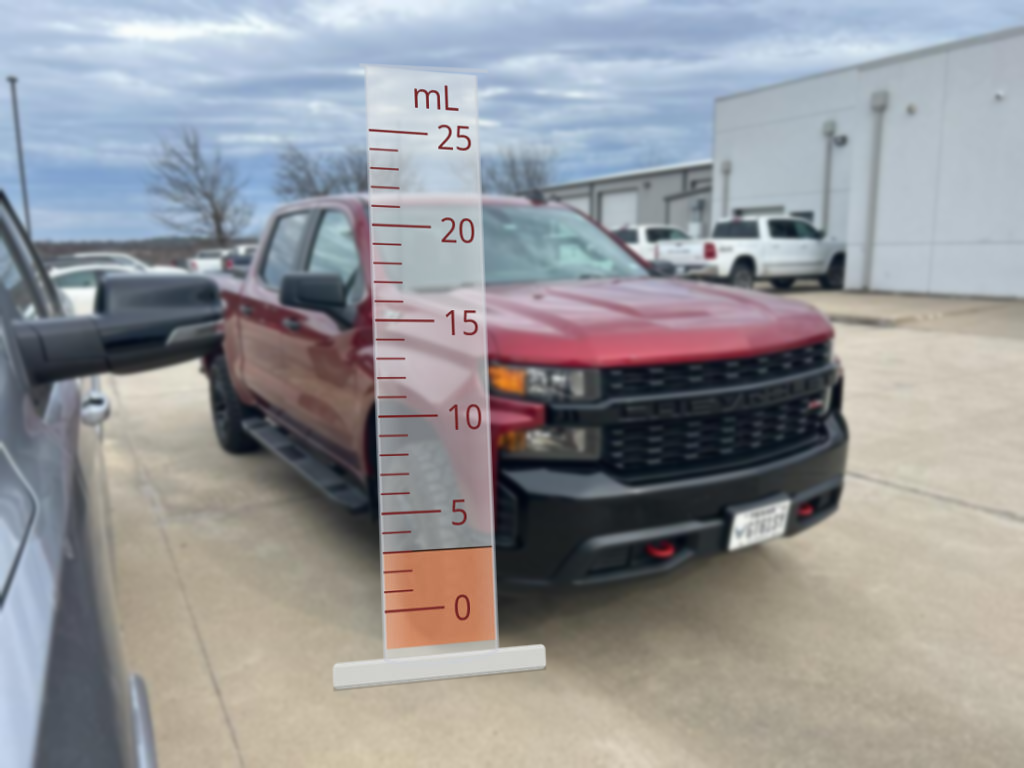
mL 3
